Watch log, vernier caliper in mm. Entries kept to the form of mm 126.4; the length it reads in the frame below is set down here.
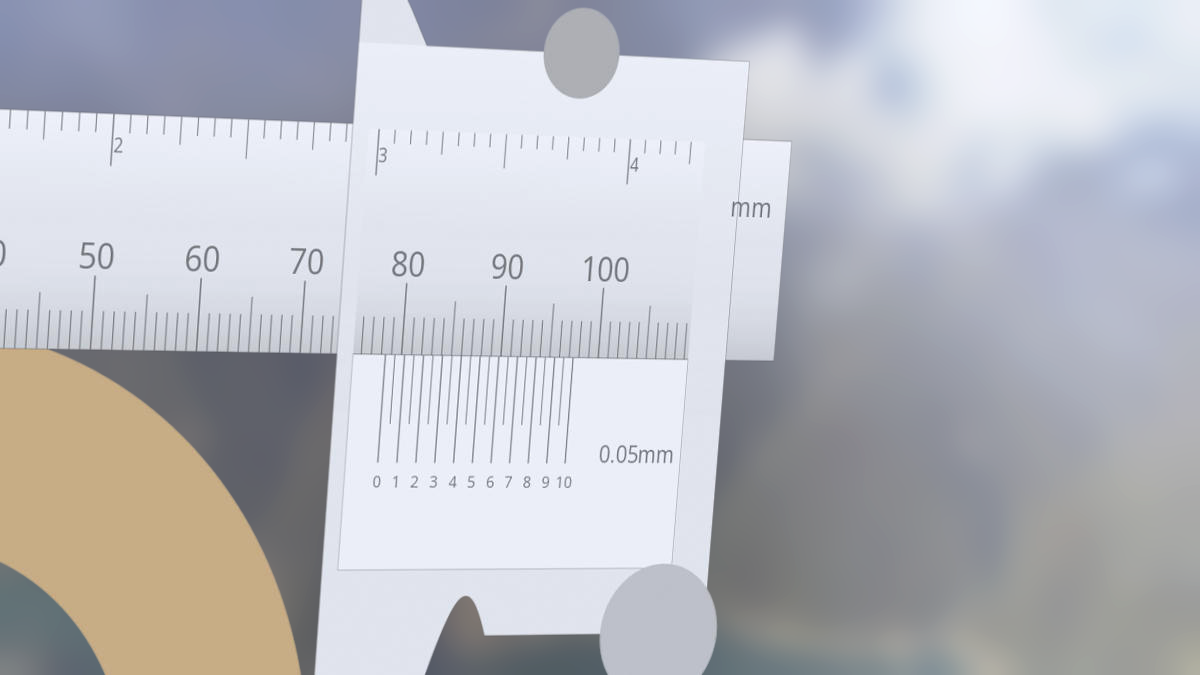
mm 78.4
